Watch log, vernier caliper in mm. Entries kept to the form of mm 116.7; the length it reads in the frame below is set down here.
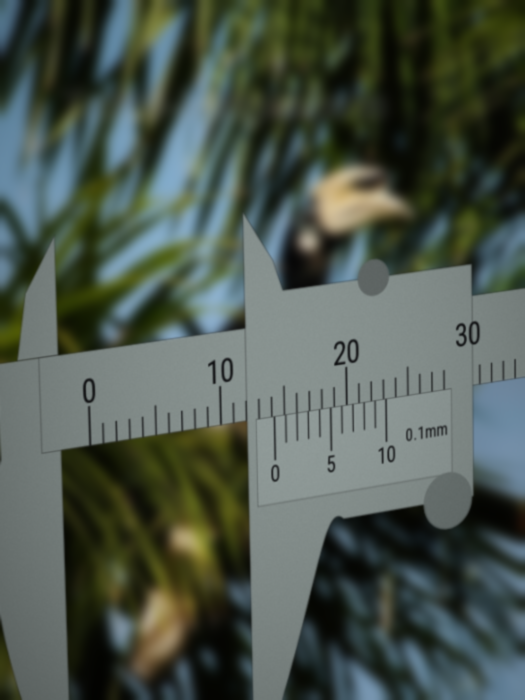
mm 14.2
